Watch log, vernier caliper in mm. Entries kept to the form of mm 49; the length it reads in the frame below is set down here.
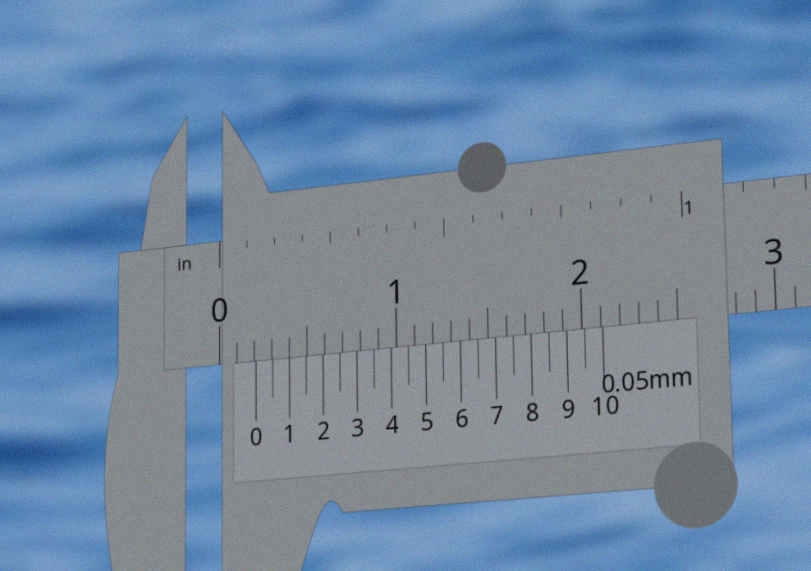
mm 2.1
